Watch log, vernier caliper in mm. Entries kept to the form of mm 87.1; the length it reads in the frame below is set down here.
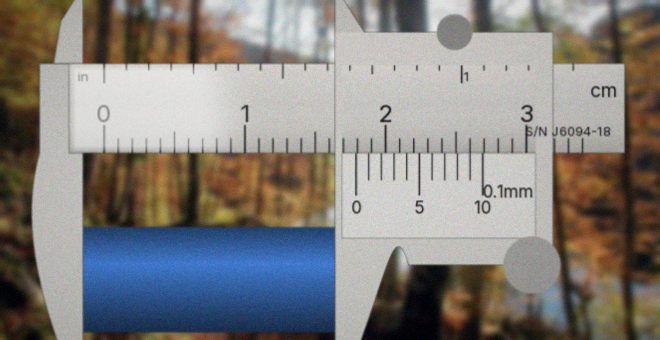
mm 17.9
